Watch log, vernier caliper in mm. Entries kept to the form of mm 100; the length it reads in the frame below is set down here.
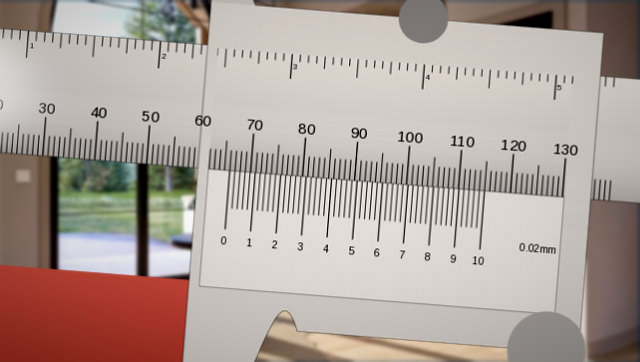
mm 66.0
